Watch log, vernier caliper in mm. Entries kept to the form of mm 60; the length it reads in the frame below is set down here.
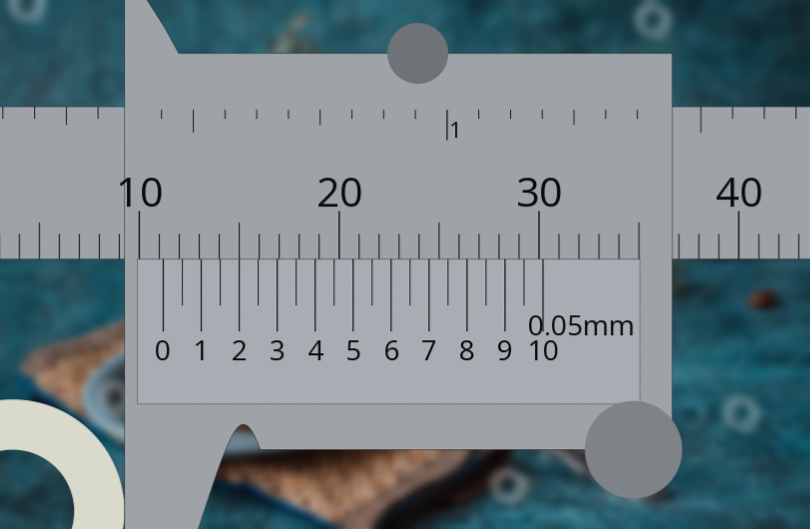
mm 11.2
